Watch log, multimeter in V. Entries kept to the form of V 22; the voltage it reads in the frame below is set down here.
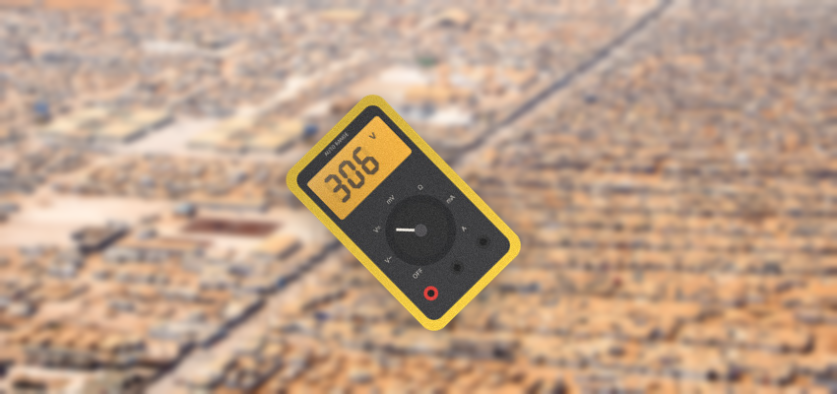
V 306
